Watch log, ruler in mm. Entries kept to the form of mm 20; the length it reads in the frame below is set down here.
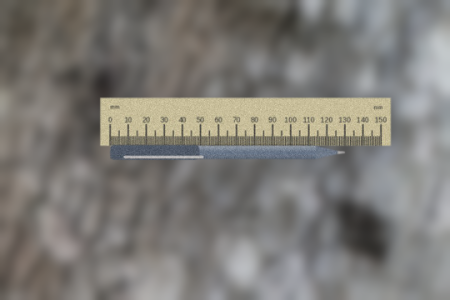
mm 130
